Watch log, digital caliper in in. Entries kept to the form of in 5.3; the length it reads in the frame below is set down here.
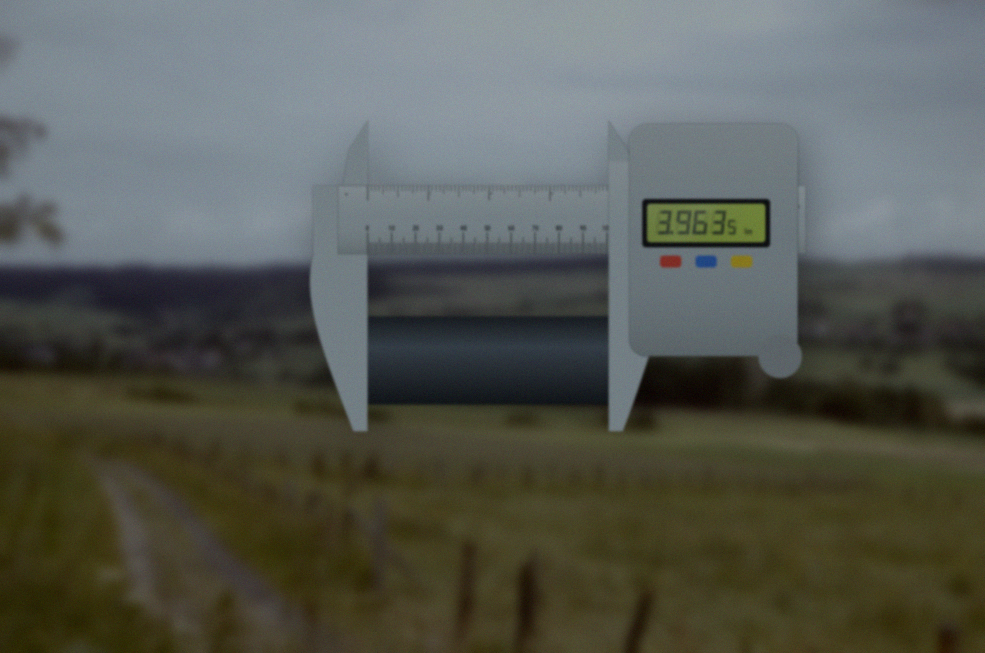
in 3.9635
